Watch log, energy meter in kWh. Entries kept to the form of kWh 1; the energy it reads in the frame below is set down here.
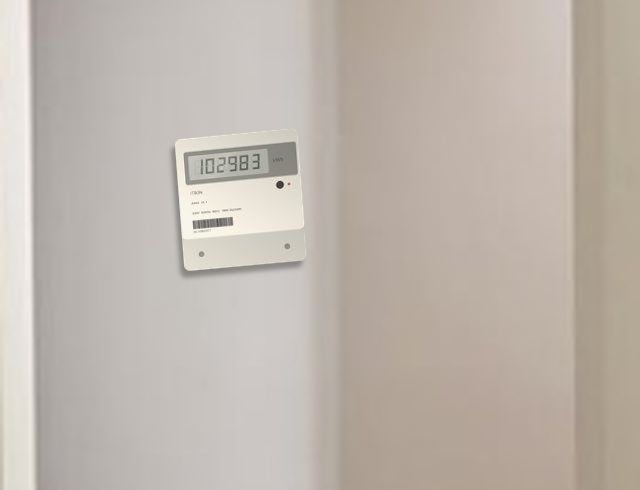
kWh 102983
